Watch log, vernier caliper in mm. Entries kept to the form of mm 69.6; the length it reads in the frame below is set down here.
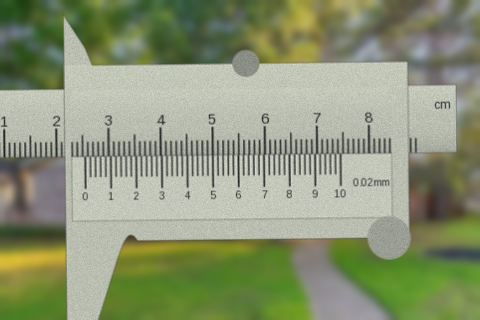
mm 25.5
